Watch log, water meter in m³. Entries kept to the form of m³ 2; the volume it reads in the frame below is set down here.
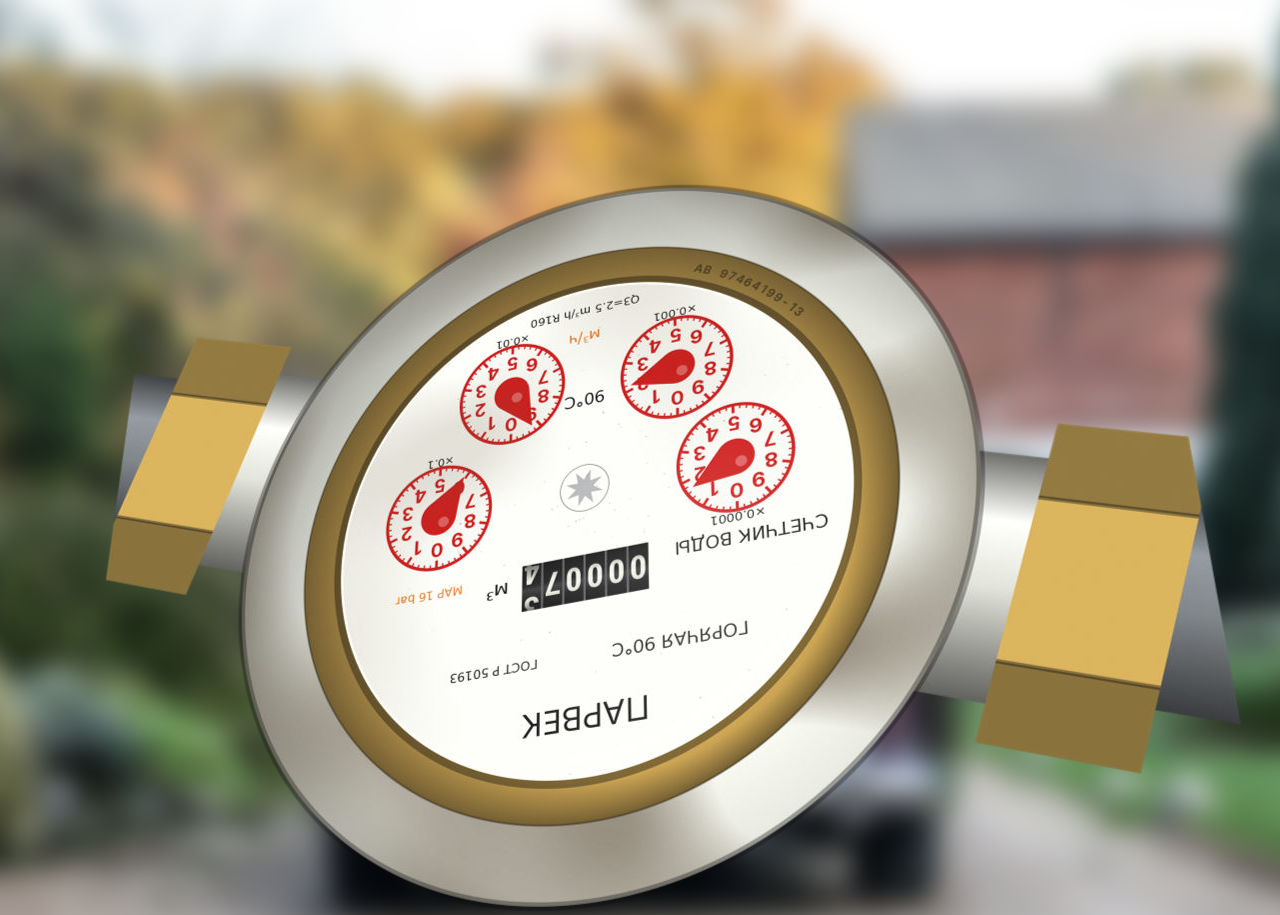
m³ 73.5921
